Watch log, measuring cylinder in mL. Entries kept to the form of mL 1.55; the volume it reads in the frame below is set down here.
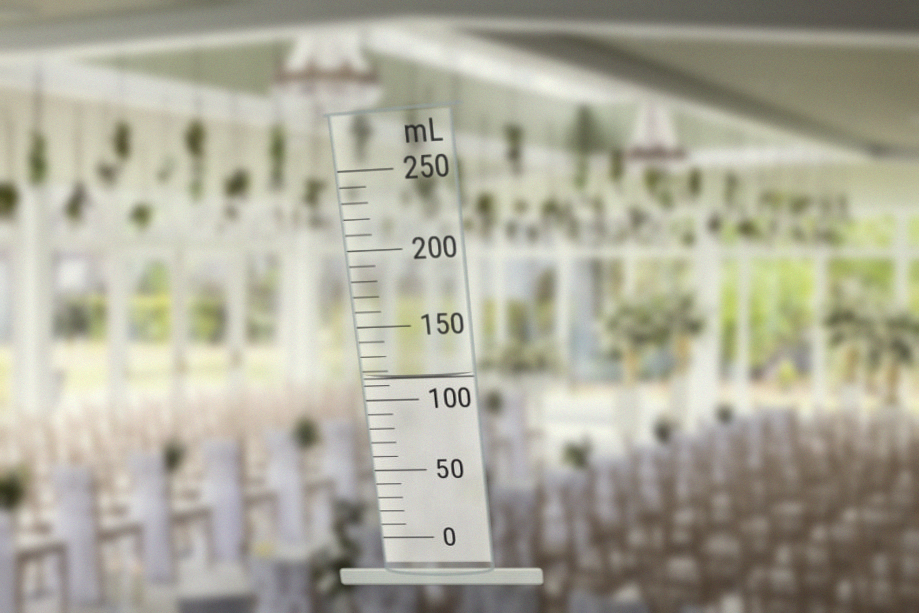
mL 115
